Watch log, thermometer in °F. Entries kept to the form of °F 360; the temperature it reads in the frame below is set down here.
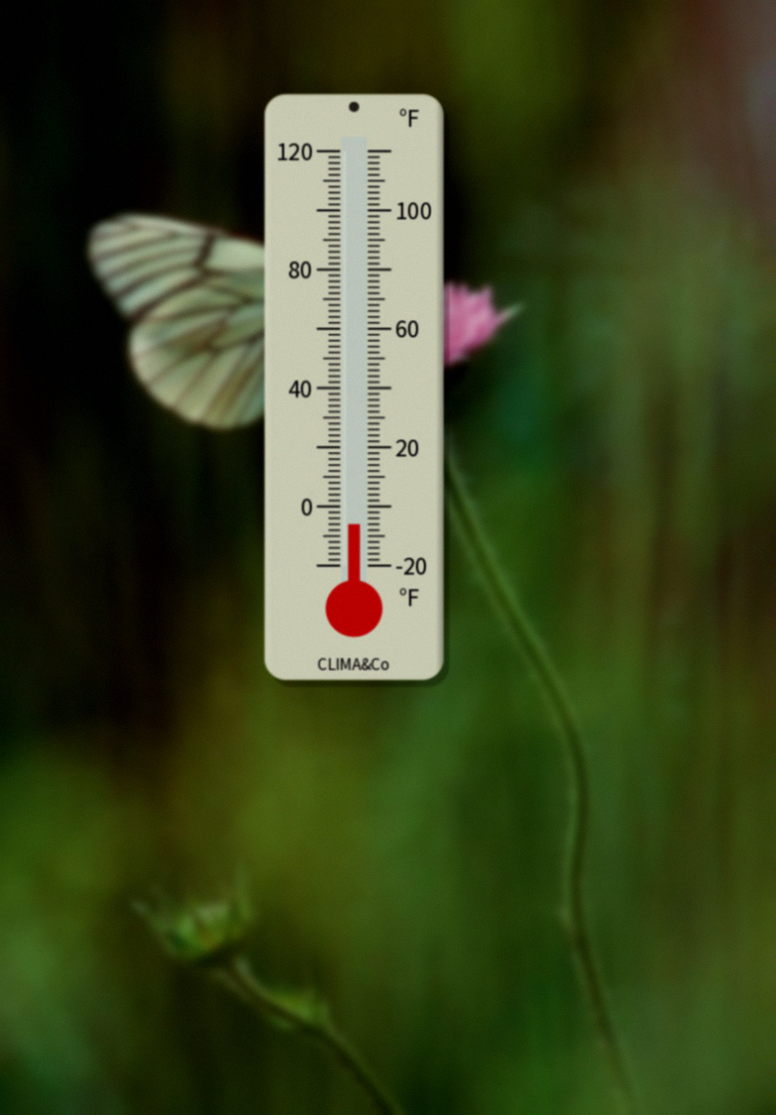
°F -6
